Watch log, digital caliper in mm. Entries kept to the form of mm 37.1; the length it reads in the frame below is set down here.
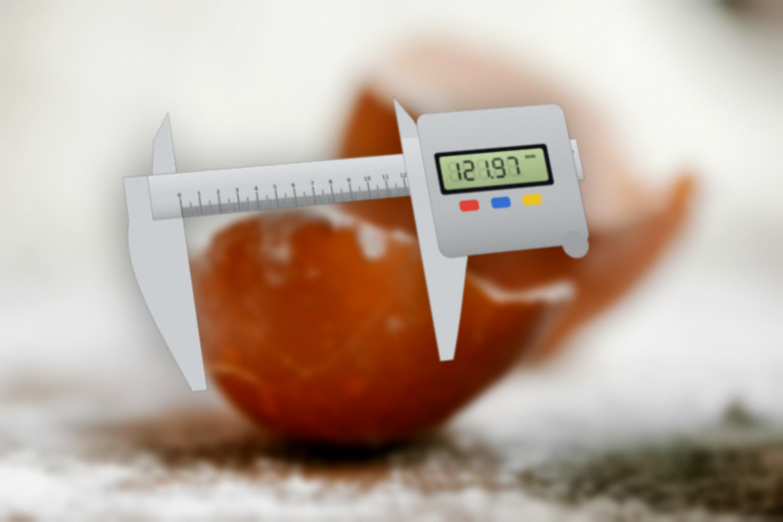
mm 121.97
